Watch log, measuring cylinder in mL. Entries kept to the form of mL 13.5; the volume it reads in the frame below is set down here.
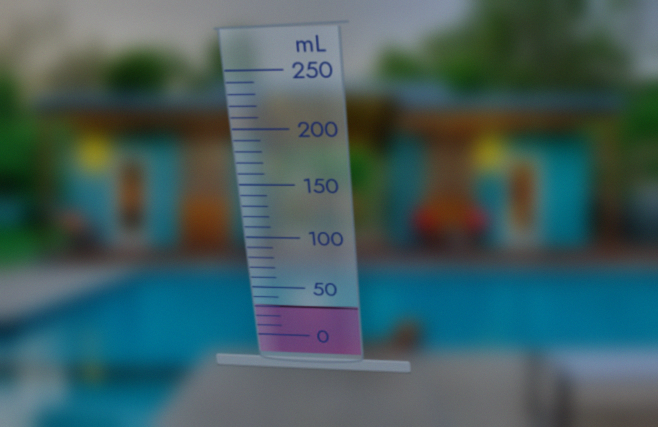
mL 30
